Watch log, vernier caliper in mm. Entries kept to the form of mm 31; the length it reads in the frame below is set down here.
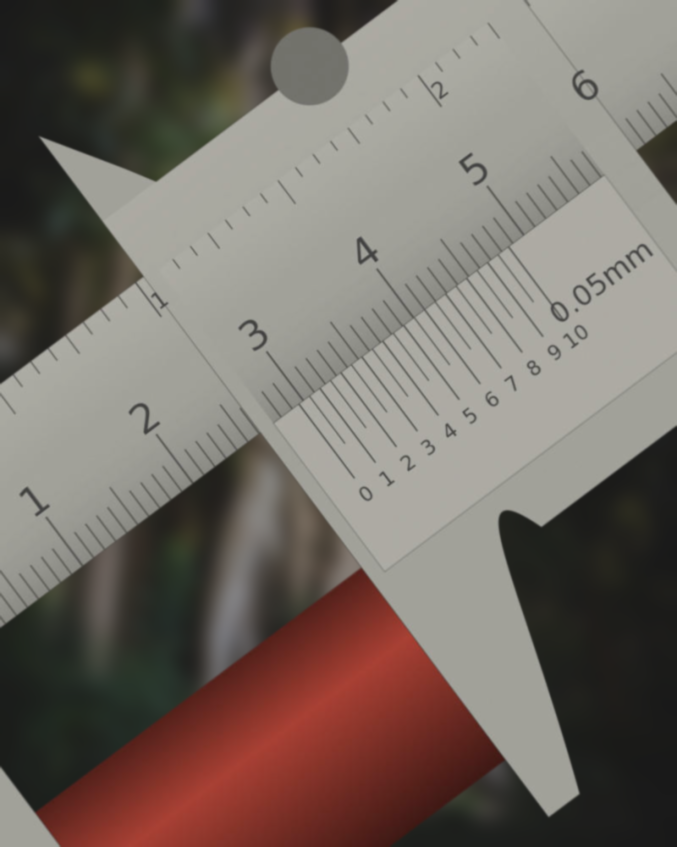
mm 29.6
